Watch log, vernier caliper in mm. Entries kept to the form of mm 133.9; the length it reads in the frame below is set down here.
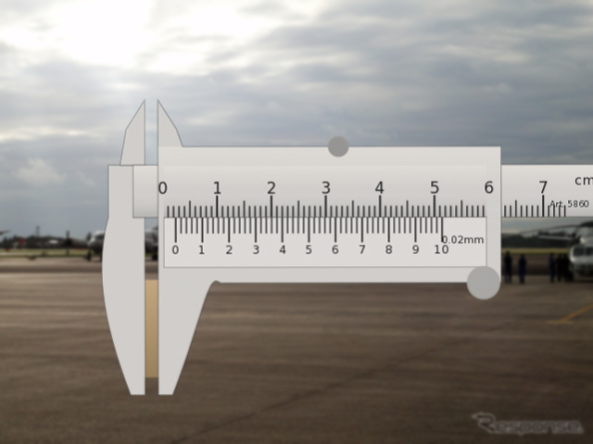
mm 2.4
